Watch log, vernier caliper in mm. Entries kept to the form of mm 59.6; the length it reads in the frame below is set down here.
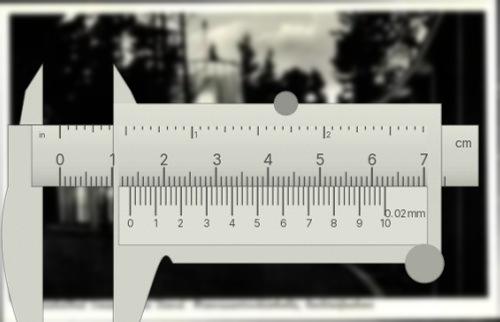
mm 13.5
